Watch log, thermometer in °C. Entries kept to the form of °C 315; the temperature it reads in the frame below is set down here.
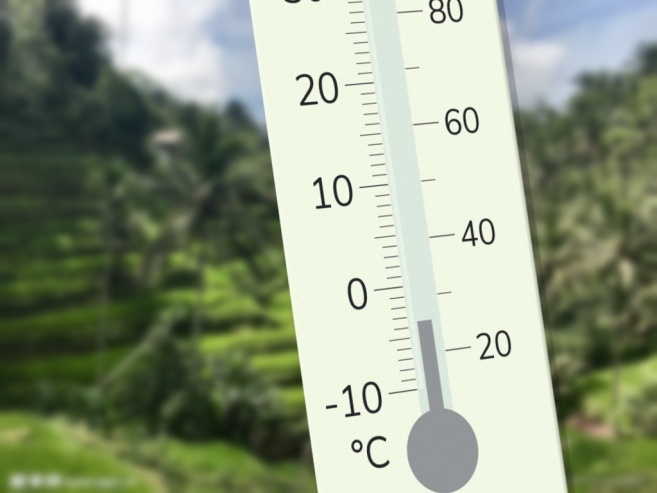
°C -3.5
